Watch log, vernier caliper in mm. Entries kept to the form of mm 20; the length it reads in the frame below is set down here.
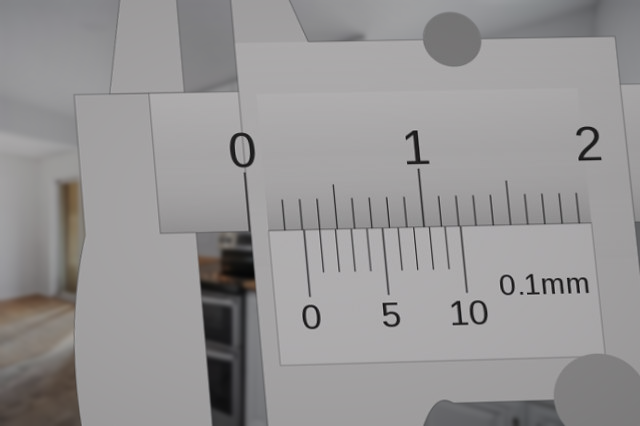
mm 3.1
